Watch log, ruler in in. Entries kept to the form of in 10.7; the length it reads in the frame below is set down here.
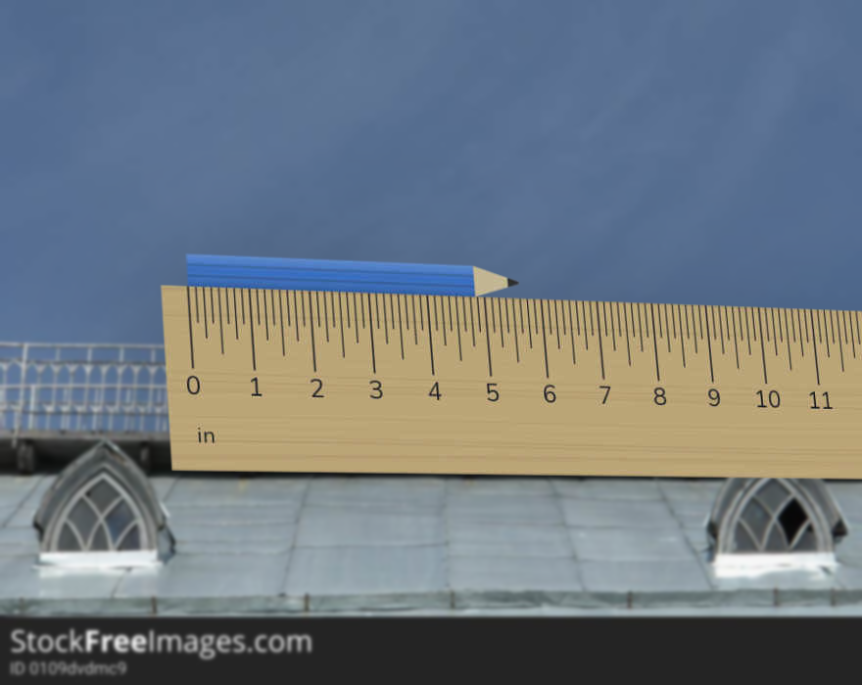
in 5.625
